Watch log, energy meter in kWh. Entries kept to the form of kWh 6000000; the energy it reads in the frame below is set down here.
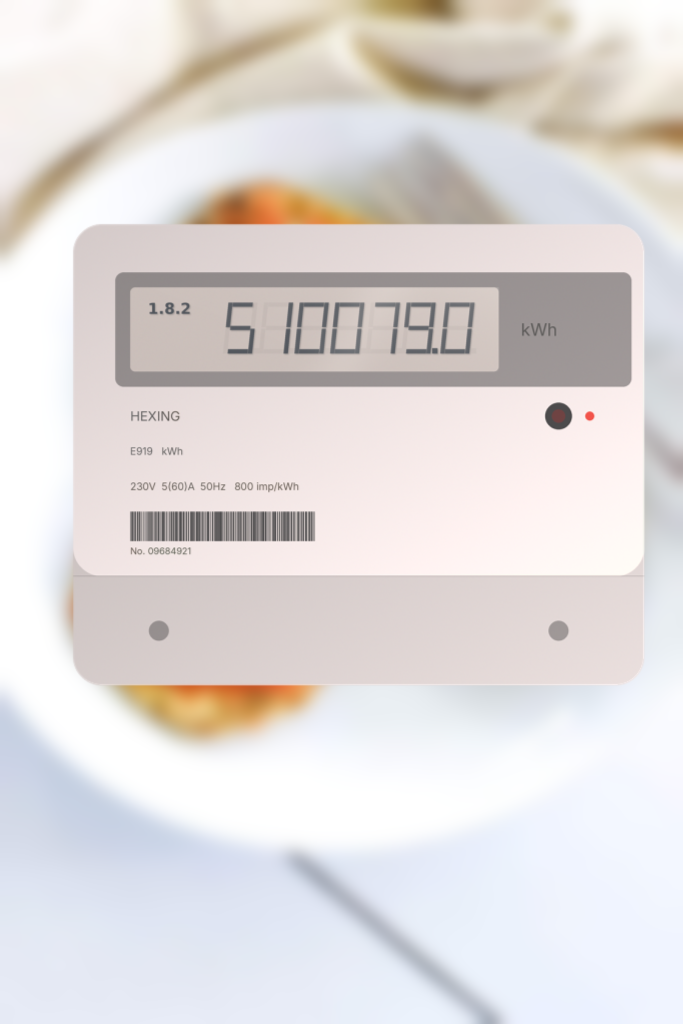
kWh 510079.0
